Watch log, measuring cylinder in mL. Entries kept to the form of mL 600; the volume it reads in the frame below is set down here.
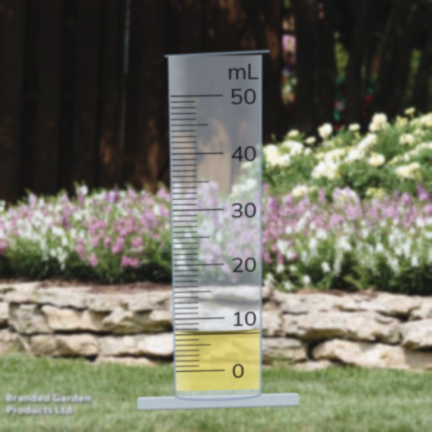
mL 7
